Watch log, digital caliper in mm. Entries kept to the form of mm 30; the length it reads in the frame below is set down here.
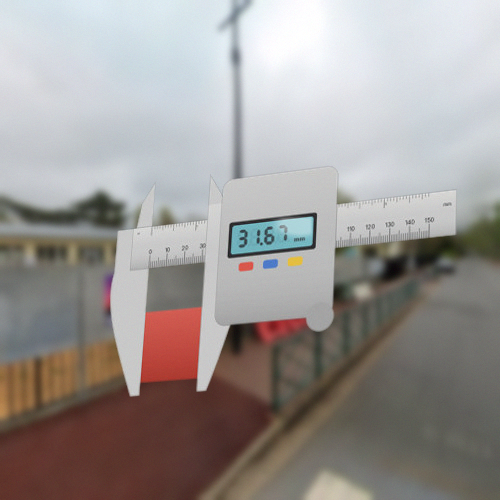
mm 31.67
